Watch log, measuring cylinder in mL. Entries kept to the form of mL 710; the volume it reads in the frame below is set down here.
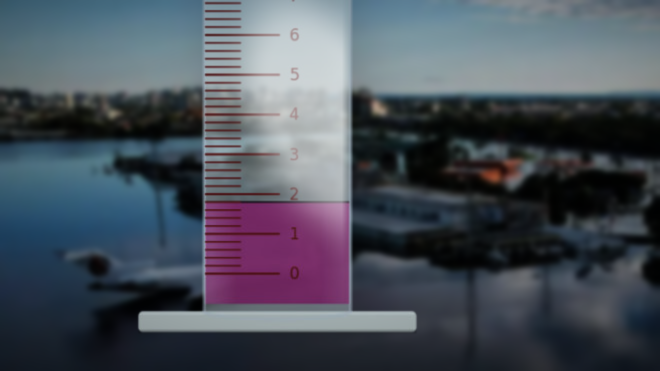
mL 1.8
